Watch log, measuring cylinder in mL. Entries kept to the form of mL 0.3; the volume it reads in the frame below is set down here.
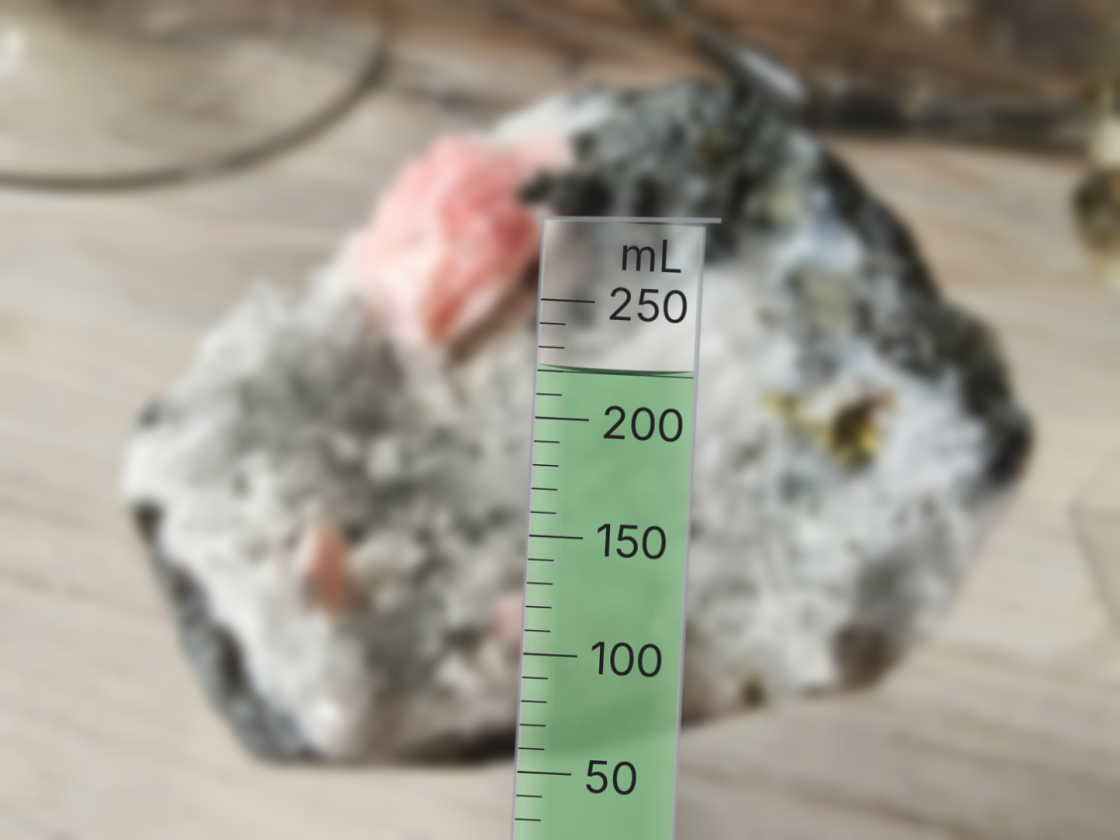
mL 220
